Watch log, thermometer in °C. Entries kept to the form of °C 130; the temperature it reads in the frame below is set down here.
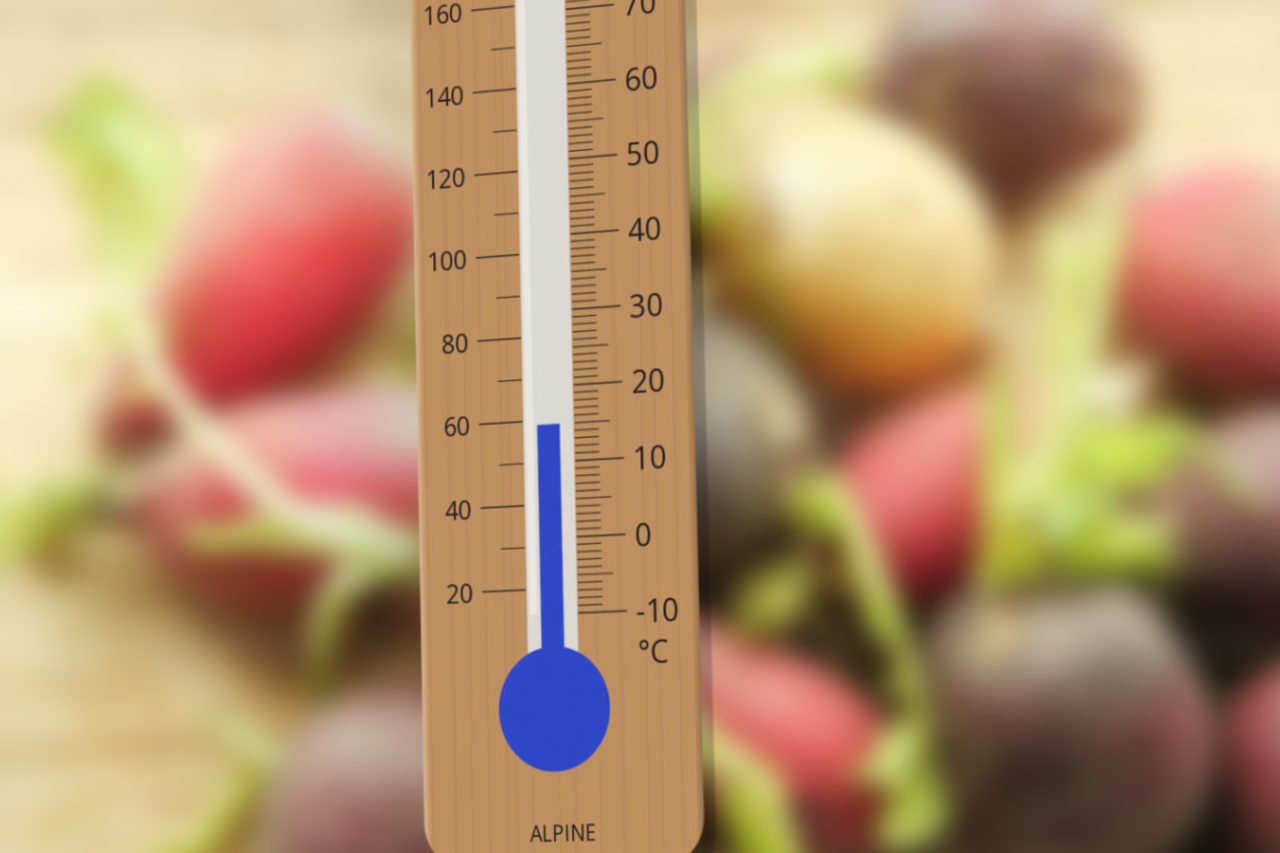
°C 15
